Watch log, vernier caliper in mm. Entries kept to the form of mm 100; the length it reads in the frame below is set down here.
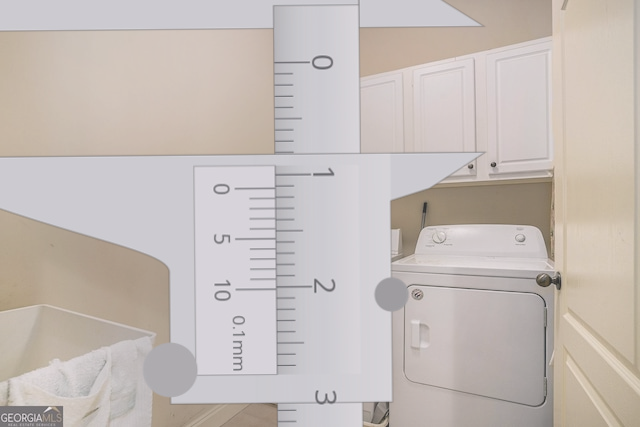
mm 11.2
